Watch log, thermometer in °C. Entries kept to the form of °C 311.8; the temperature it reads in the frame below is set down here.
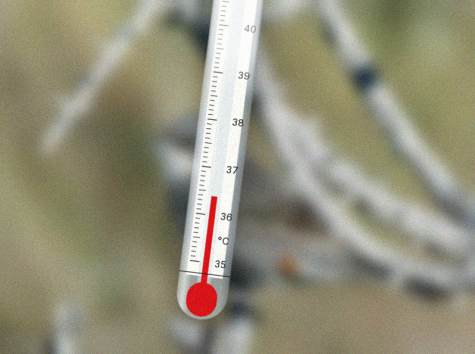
°C 36.4
